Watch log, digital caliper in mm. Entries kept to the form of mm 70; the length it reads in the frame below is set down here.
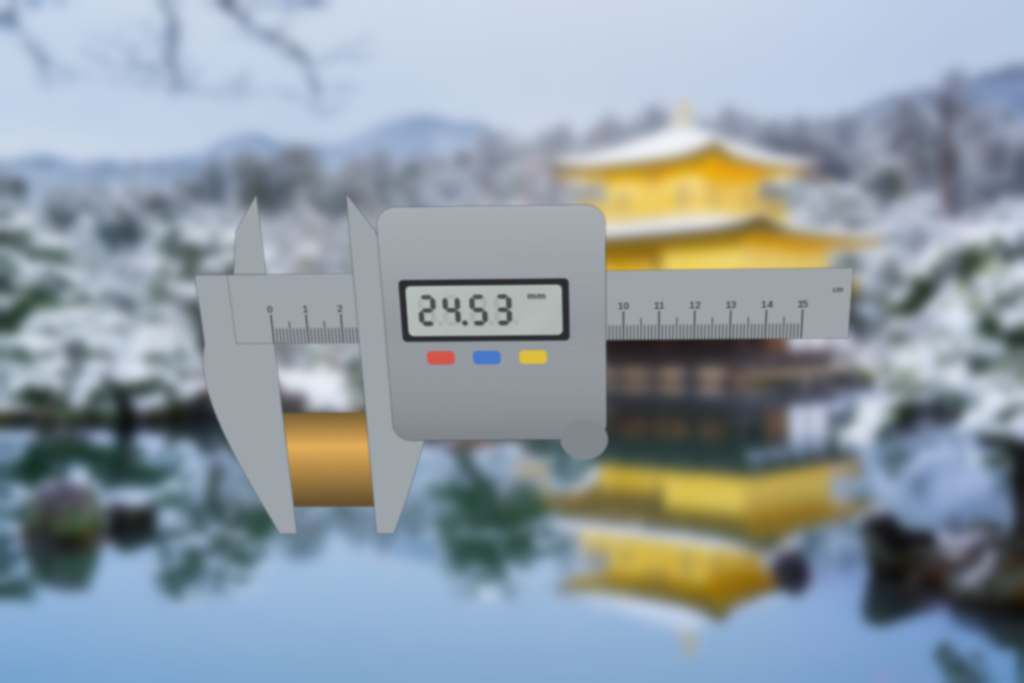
mm 24.53
